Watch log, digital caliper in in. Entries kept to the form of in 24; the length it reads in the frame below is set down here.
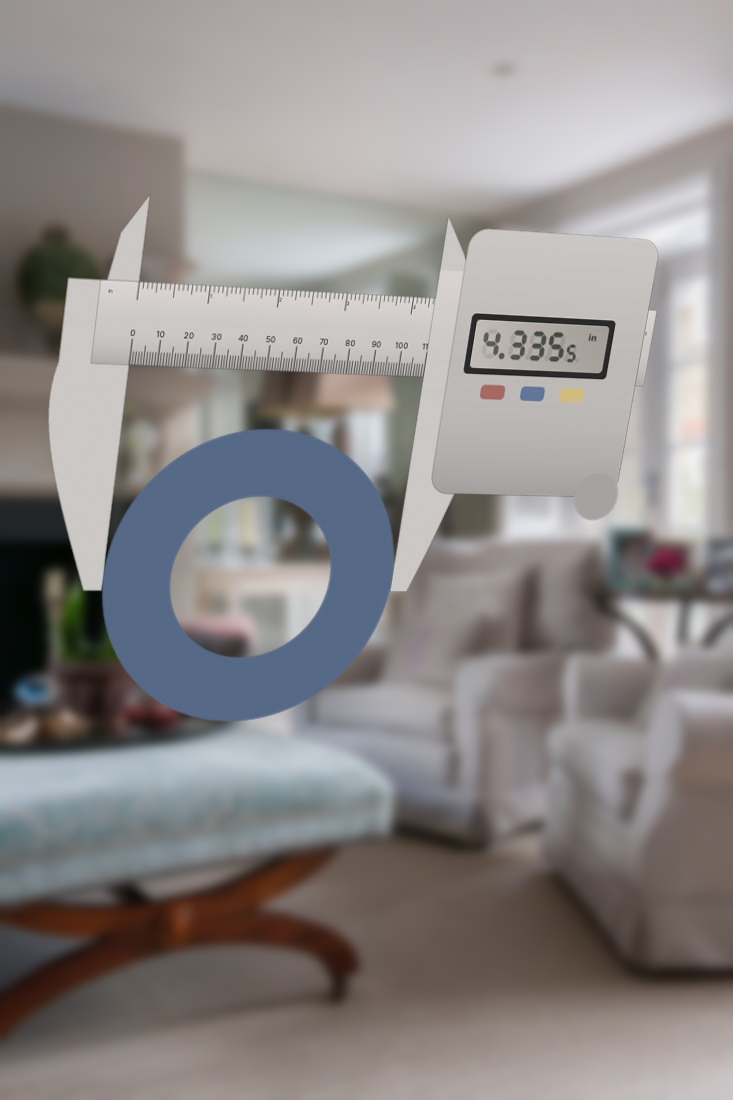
in 4.3355
